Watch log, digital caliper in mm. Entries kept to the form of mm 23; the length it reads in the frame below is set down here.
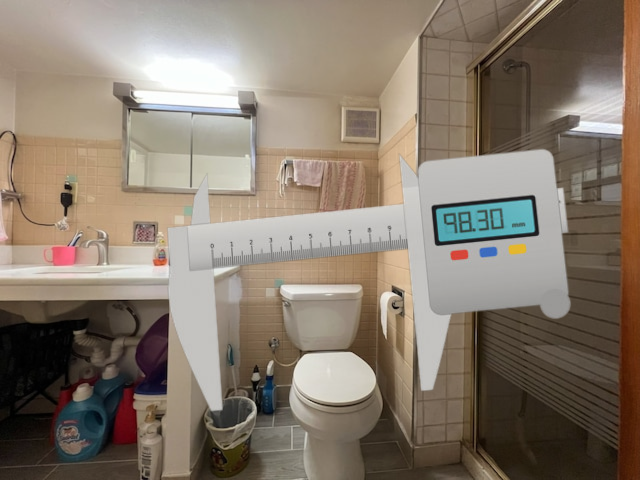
mm 98.30
